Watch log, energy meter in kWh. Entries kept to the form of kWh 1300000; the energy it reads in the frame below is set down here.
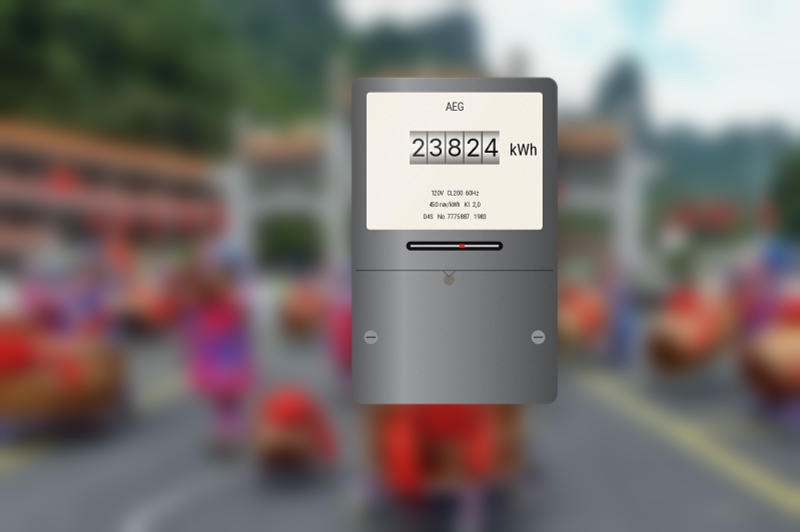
kWh 23824
